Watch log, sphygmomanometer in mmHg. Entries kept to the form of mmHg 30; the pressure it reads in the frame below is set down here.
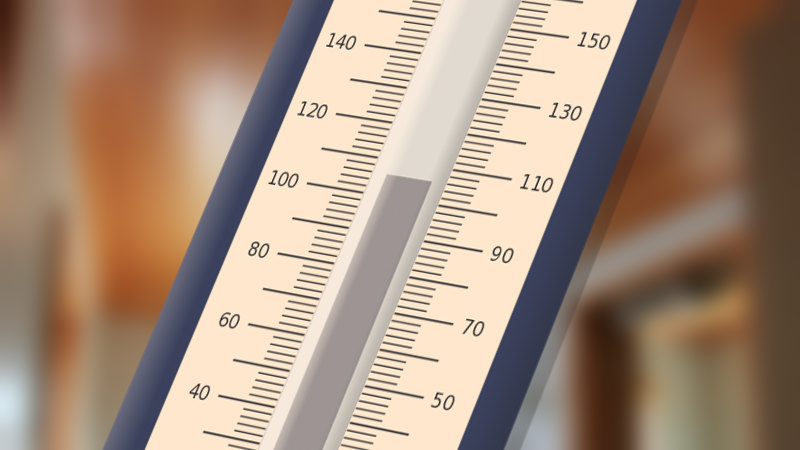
mmHg 106
